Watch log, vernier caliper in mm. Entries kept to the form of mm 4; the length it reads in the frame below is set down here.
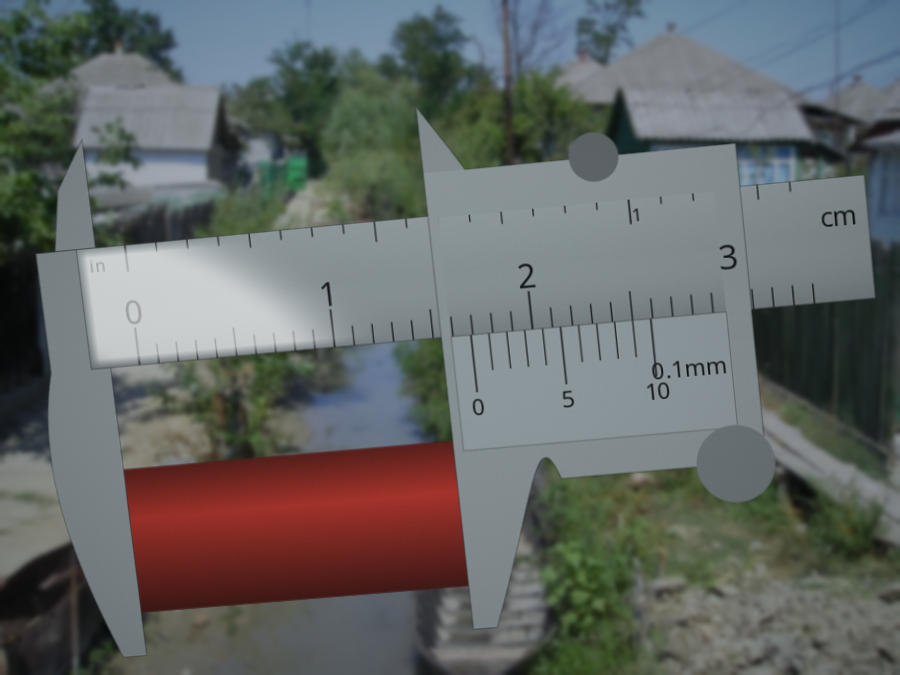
mm 16.9
